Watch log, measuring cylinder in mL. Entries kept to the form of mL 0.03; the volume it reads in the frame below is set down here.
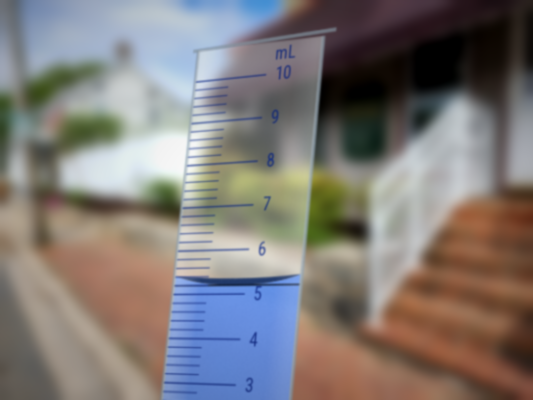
mL 5.2
